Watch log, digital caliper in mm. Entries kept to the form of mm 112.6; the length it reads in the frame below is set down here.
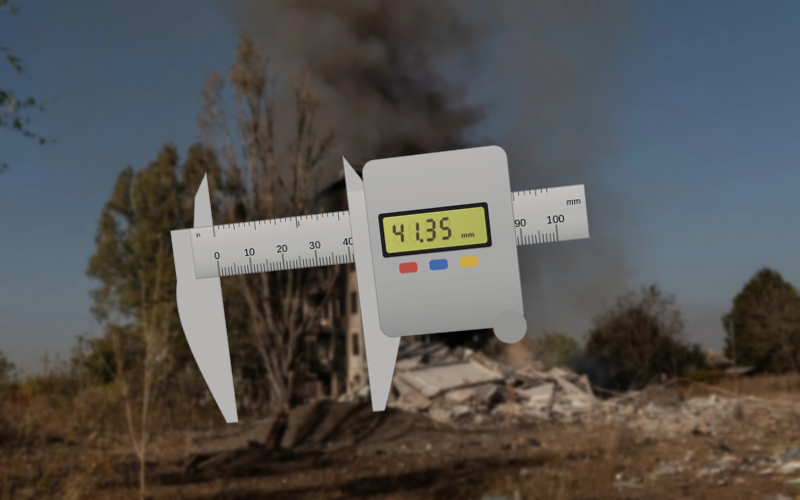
mm 41.35
